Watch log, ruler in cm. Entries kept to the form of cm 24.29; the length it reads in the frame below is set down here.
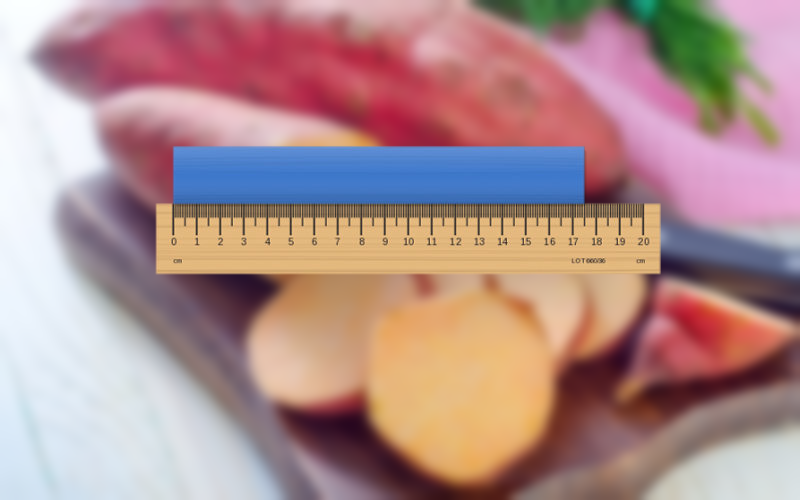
cm 17.5
